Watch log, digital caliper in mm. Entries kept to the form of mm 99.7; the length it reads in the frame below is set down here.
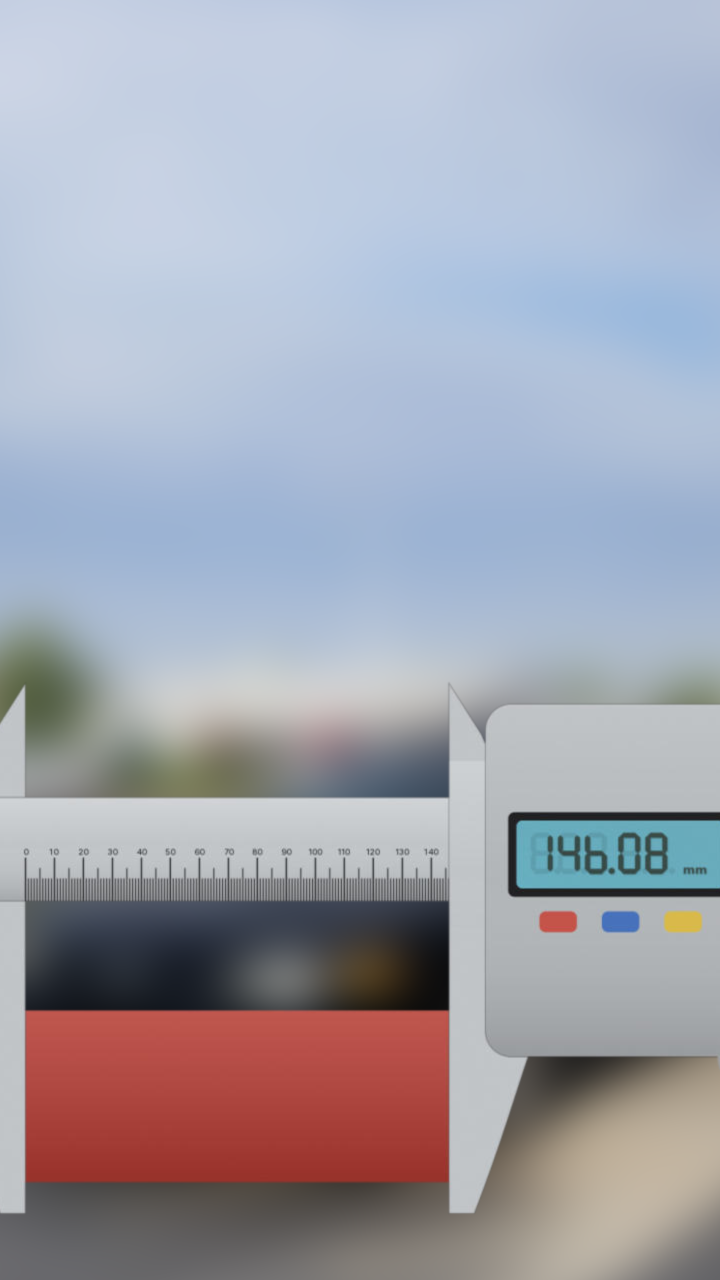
mm 146.08
